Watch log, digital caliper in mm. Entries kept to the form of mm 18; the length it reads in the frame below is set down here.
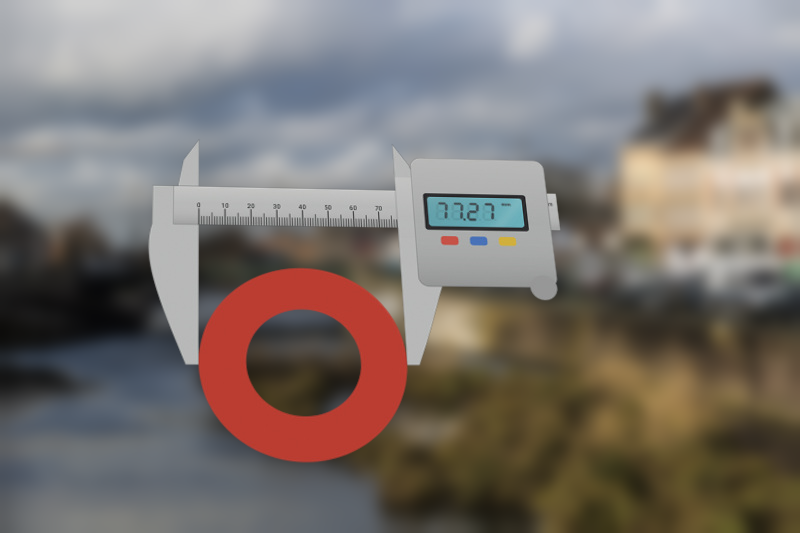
mm 77.27
